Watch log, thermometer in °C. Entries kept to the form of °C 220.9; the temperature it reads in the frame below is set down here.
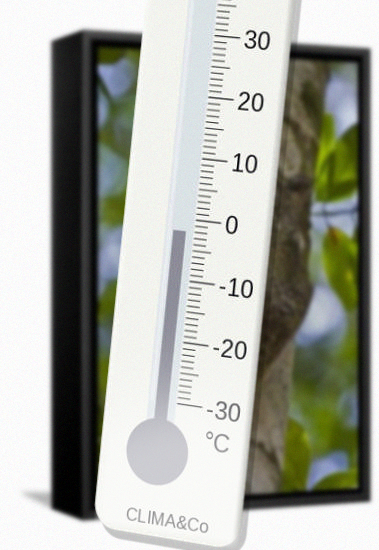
°C -2
